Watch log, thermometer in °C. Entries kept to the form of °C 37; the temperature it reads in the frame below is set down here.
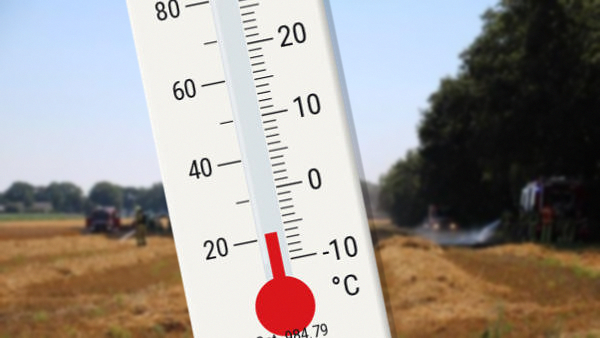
°C -6
